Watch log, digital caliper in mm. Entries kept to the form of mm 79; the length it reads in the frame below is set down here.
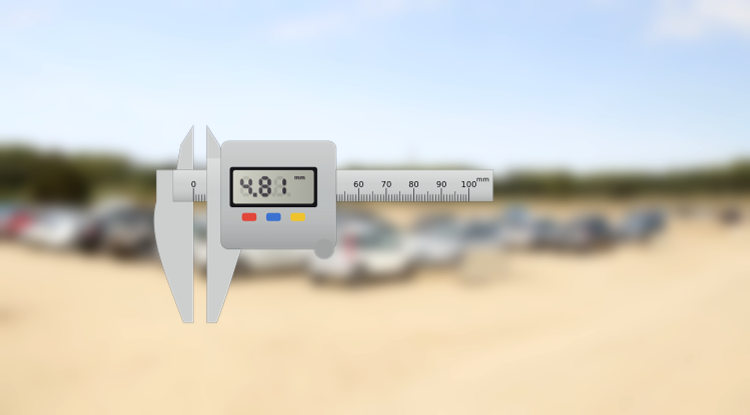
mm 4.81
